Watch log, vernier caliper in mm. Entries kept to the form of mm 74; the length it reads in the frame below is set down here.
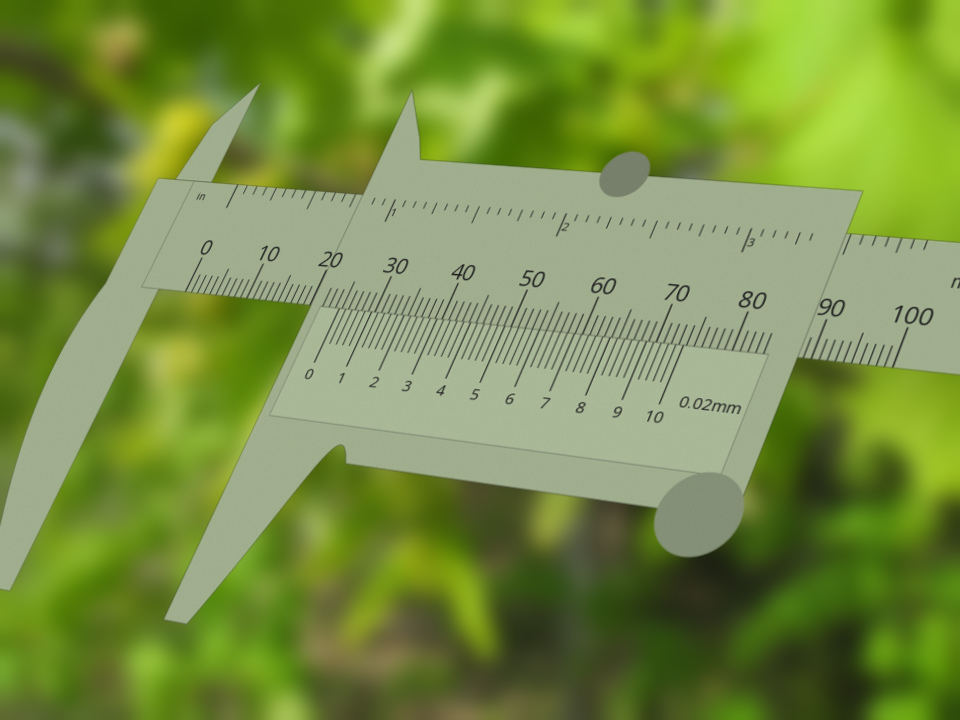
mm 24.6
